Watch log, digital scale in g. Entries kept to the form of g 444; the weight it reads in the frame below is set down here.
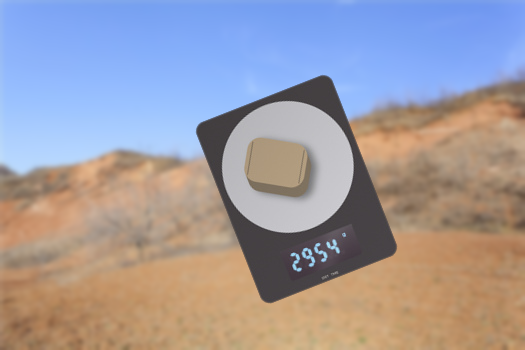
g 2954
